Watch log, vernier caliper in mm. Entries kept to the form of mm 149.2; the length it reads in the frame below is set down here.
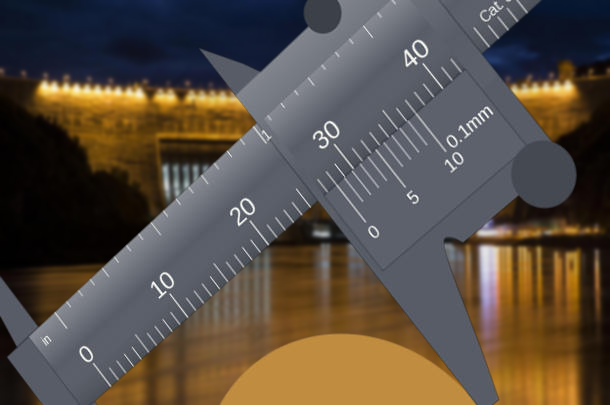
mm 28.0
